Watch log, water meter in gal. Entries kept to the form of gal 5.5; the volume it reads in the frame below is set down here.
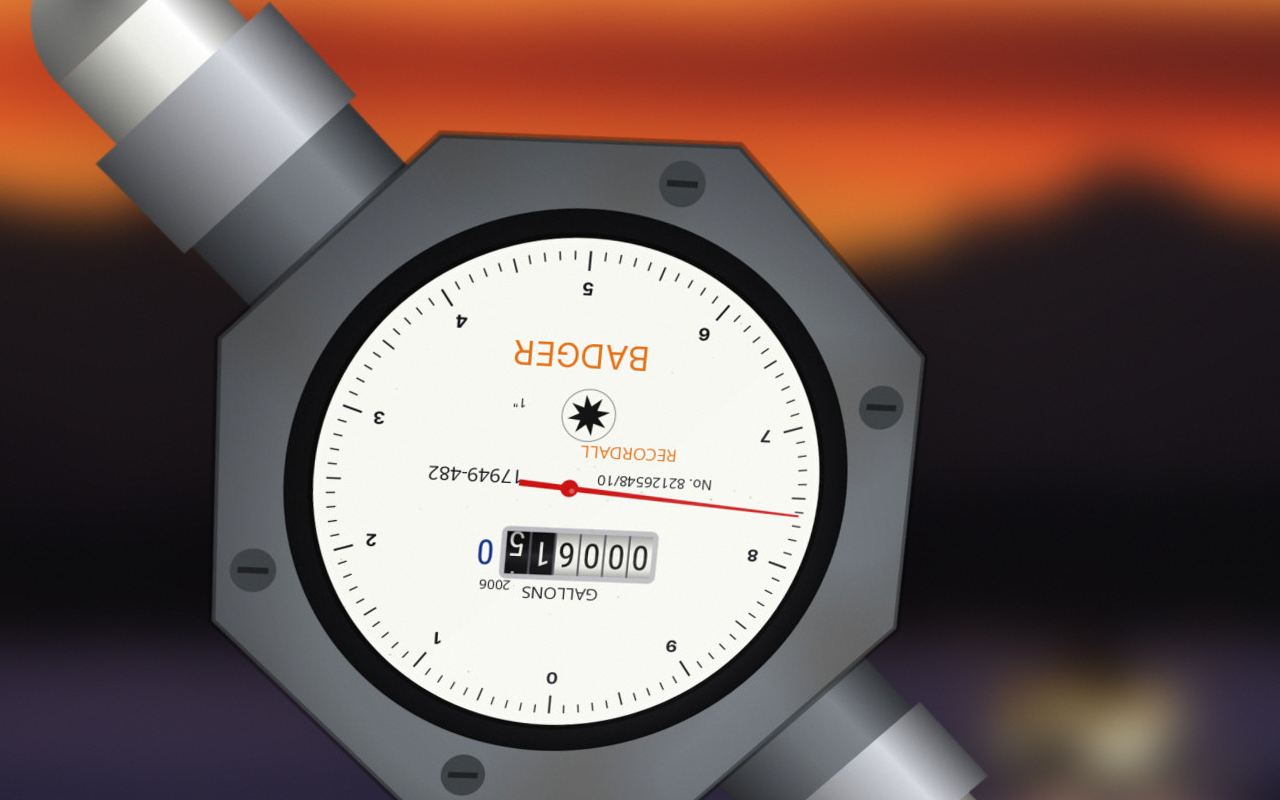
gal 6147.6
